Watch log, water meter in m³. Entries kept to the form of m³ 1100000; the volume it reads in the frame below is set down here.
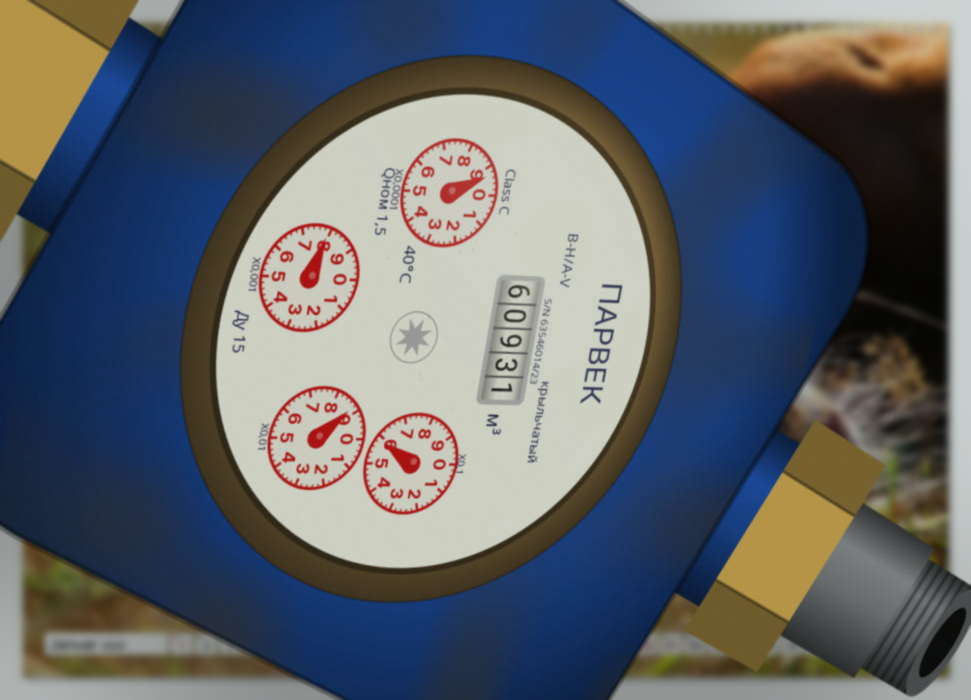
m³ 60931.5879
